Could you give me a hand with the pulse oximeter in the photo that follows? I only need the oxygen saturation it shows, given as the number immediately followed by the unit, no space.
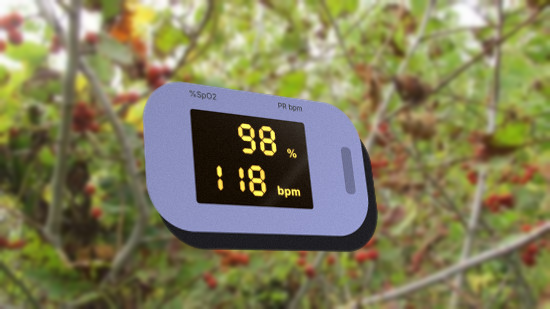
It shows 98%
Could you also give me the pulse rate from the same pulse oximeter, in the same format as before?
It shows 118bpm
